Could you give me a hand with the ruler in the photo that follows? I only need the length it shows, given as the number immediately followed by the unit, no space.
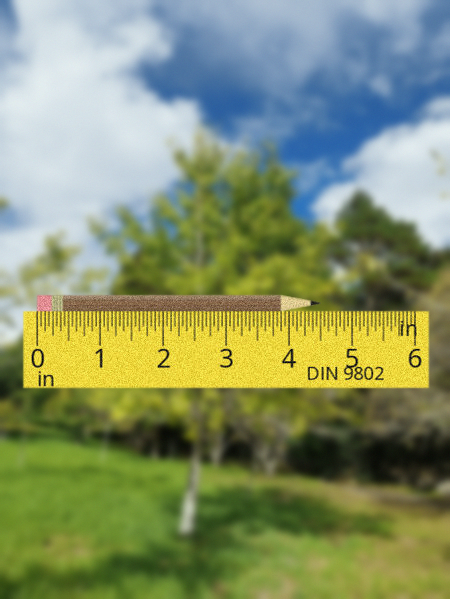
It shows 4.5in
